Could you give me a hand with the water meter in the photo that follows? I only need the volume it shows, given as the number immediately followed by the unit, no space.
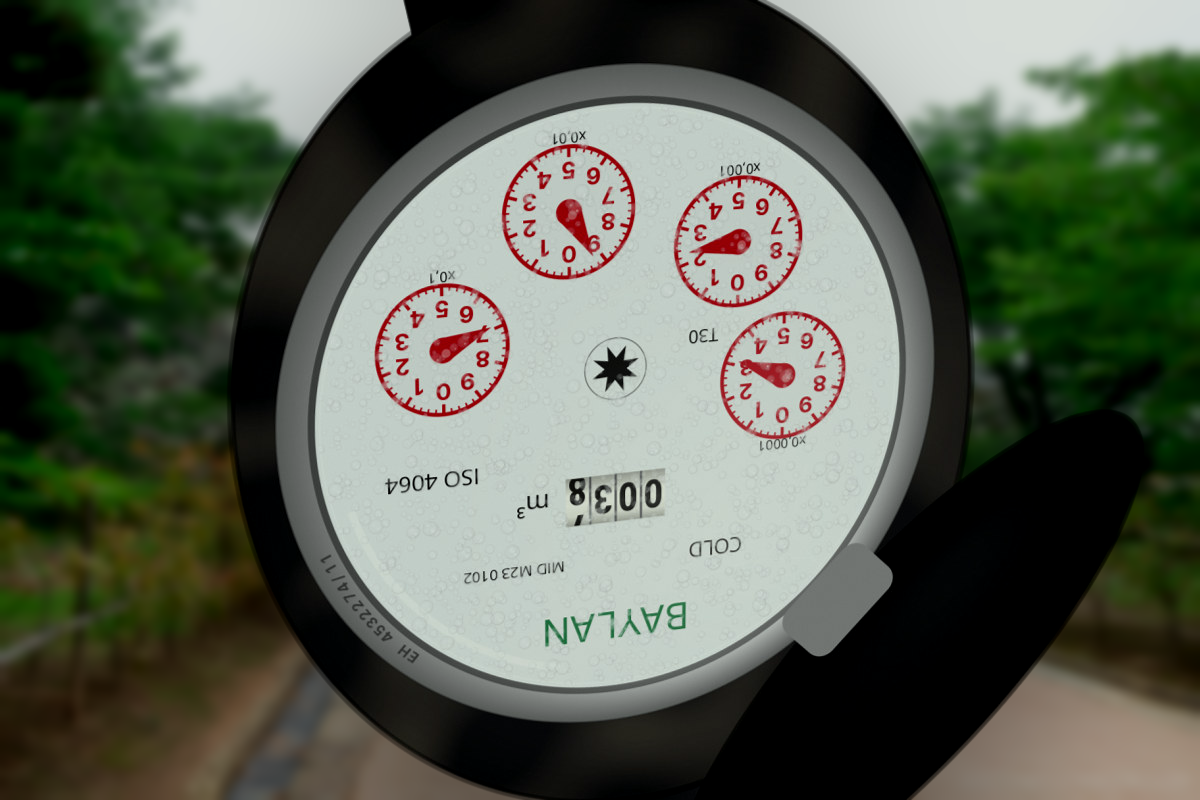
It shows 37.6923m³
